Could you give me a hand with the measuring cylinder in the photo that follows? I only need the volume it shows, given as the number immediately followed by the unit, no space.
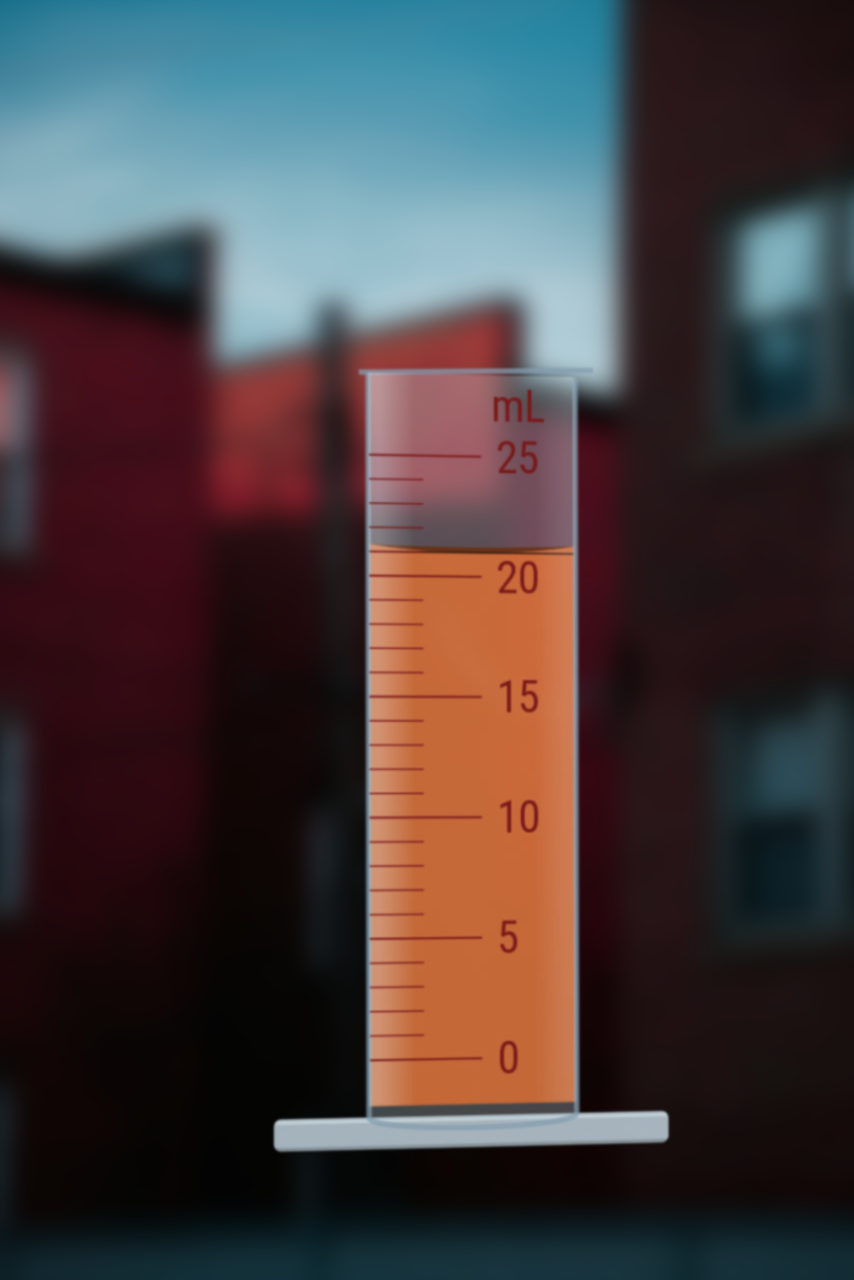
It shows 21mL
